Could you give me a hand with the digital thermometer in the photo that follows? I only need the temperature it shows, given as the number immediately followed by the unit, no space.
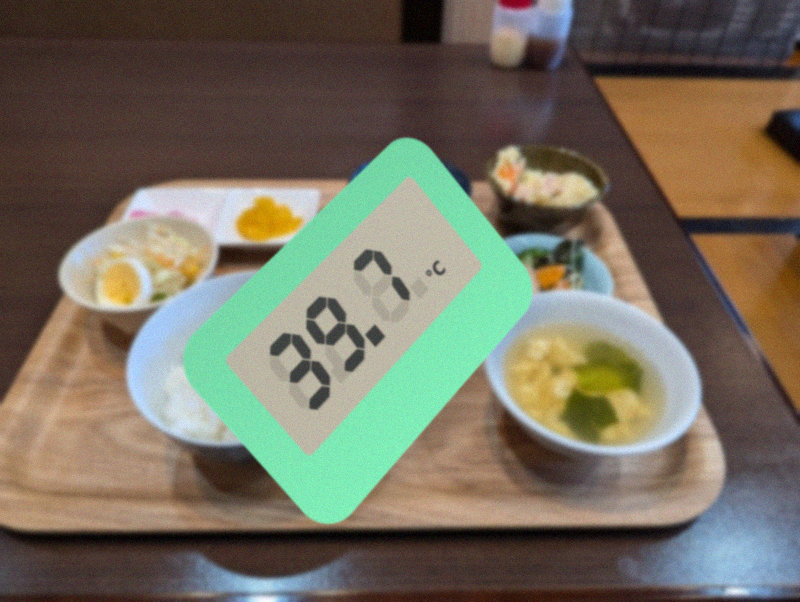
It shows 39.7°C
